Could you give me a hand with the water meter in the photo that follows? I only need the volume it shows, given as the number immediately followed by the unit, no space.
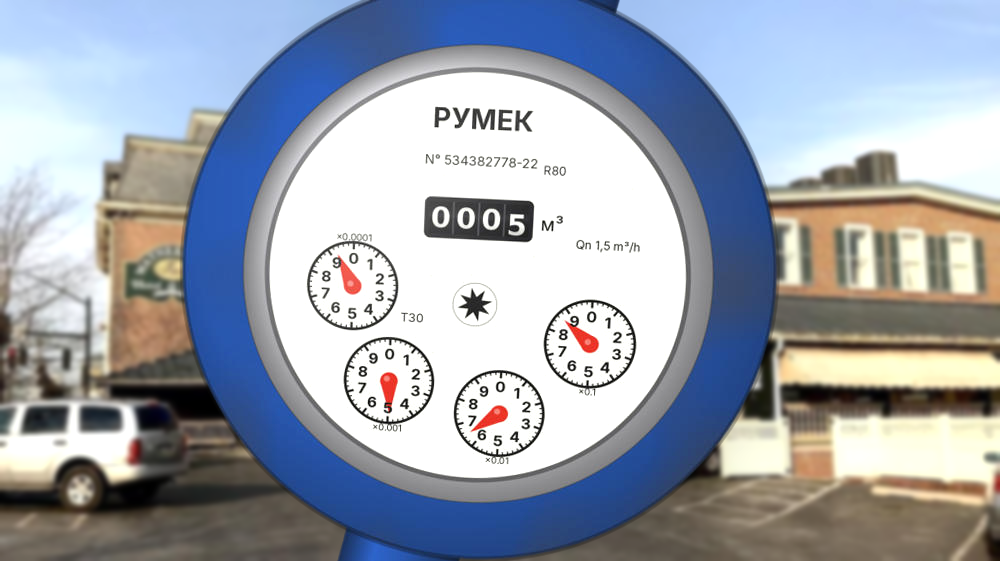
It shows 4.8649m³
